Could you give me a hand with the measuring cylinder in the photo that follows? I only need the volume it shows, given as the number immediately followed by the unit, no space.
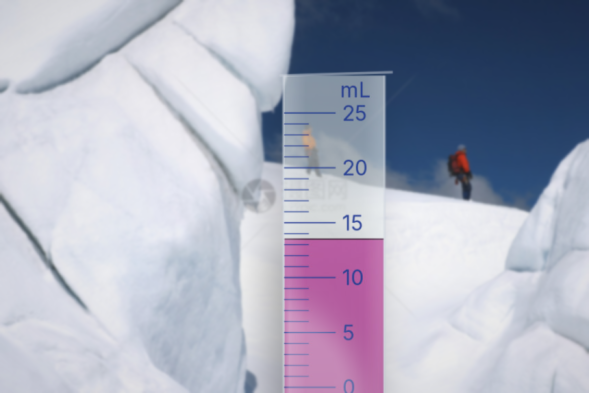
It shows 13.5mL
